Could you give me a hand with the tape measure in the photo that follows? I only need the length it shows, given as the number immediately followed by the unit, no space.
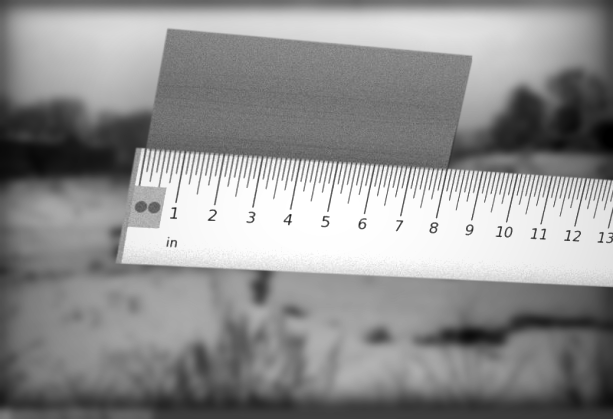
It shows 8in
